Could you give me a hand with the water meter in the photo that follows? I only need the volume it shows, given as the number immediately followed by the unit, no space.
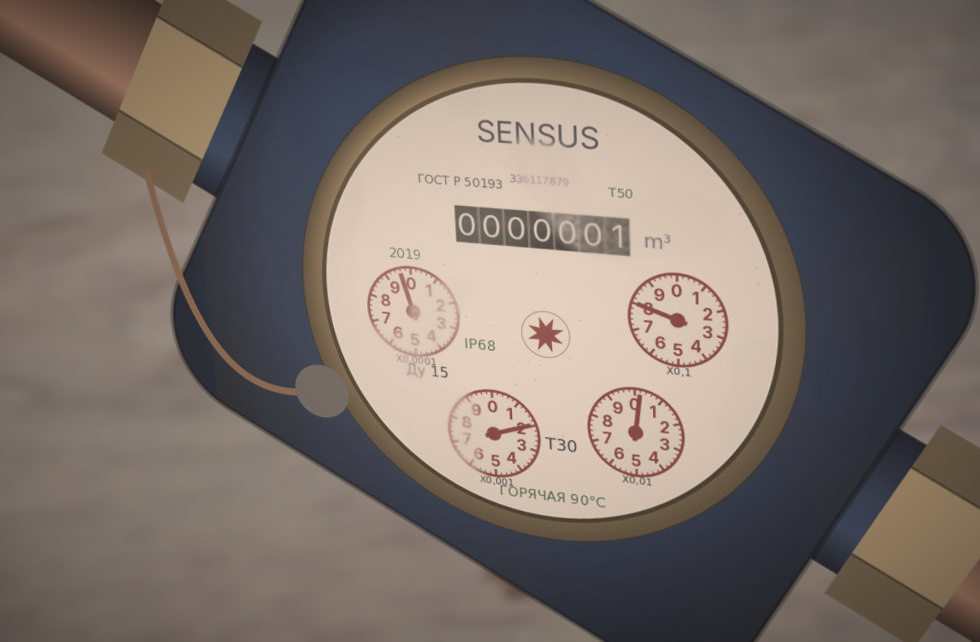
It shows 1.8019m³
